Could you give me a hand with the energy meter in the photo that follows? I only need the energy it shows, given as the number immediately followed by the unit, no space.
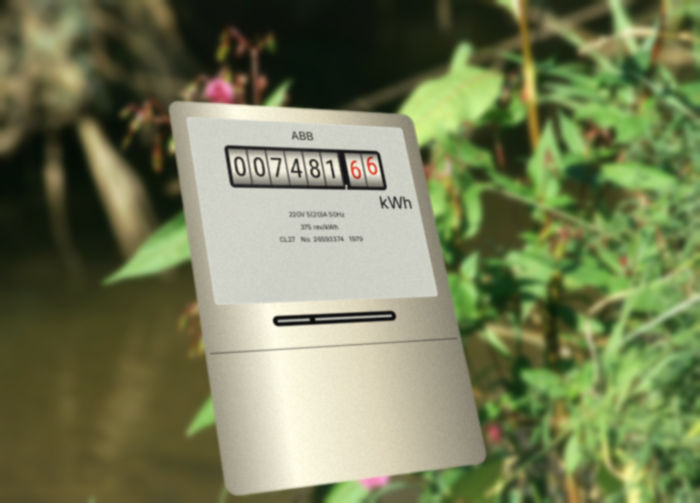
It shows 7481.66kWh
